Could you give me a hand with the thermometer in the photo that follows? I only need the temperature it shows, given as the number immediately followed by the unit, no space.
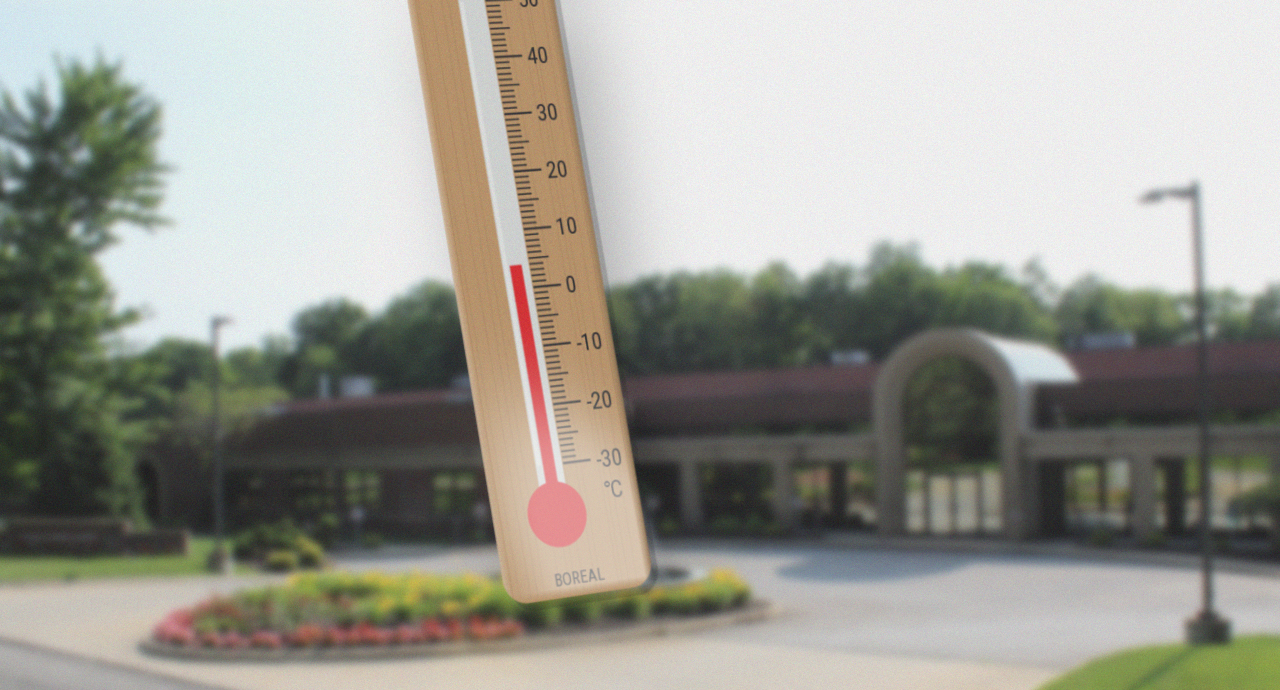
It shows 4°C
